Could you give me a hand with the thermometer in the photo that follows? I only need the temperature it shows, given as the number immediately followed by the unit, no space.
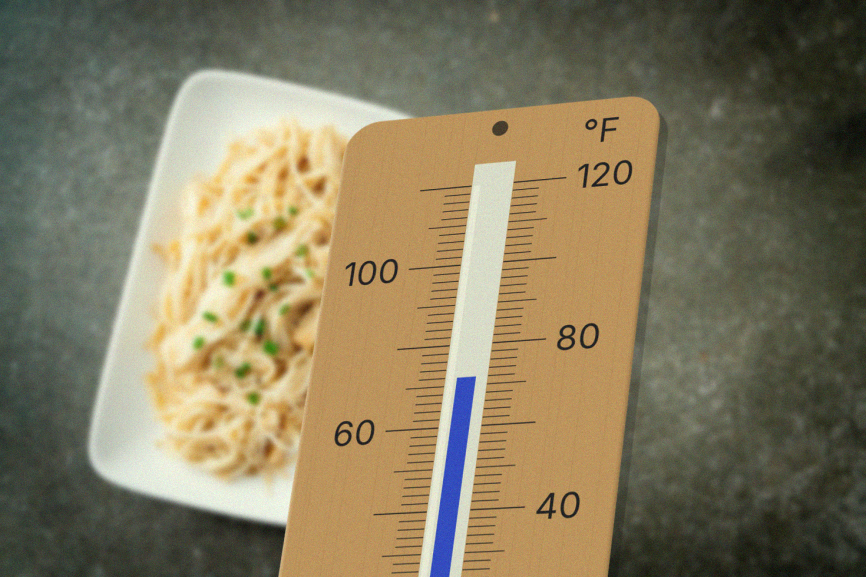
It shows 72°F
